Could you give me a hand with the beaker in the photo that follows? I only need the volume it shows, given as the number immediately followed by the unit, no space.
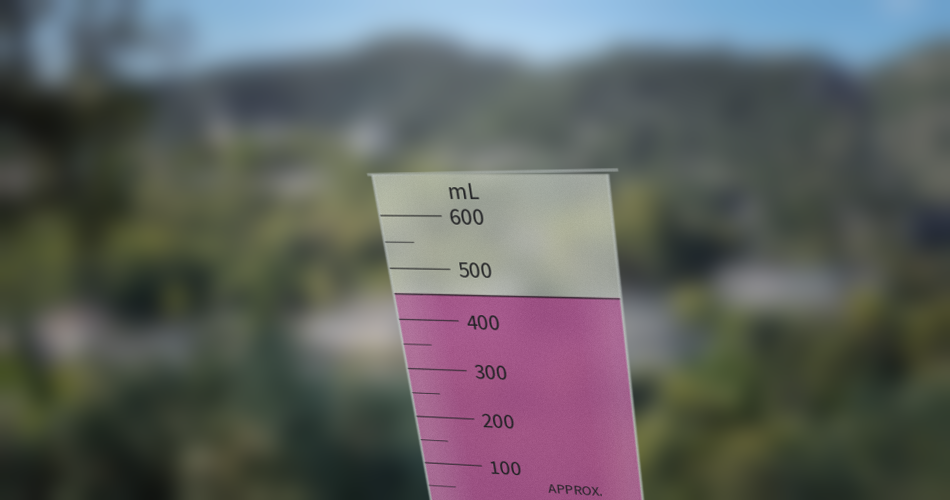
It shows 450mL
